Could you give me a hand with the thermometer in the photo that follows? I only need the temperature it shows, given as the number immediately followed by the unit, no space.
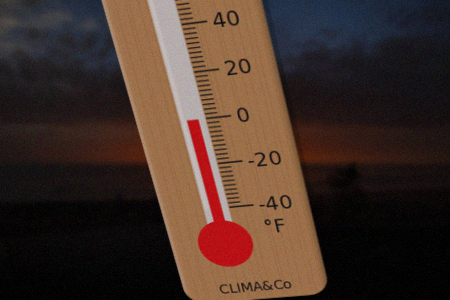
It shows 0°F
